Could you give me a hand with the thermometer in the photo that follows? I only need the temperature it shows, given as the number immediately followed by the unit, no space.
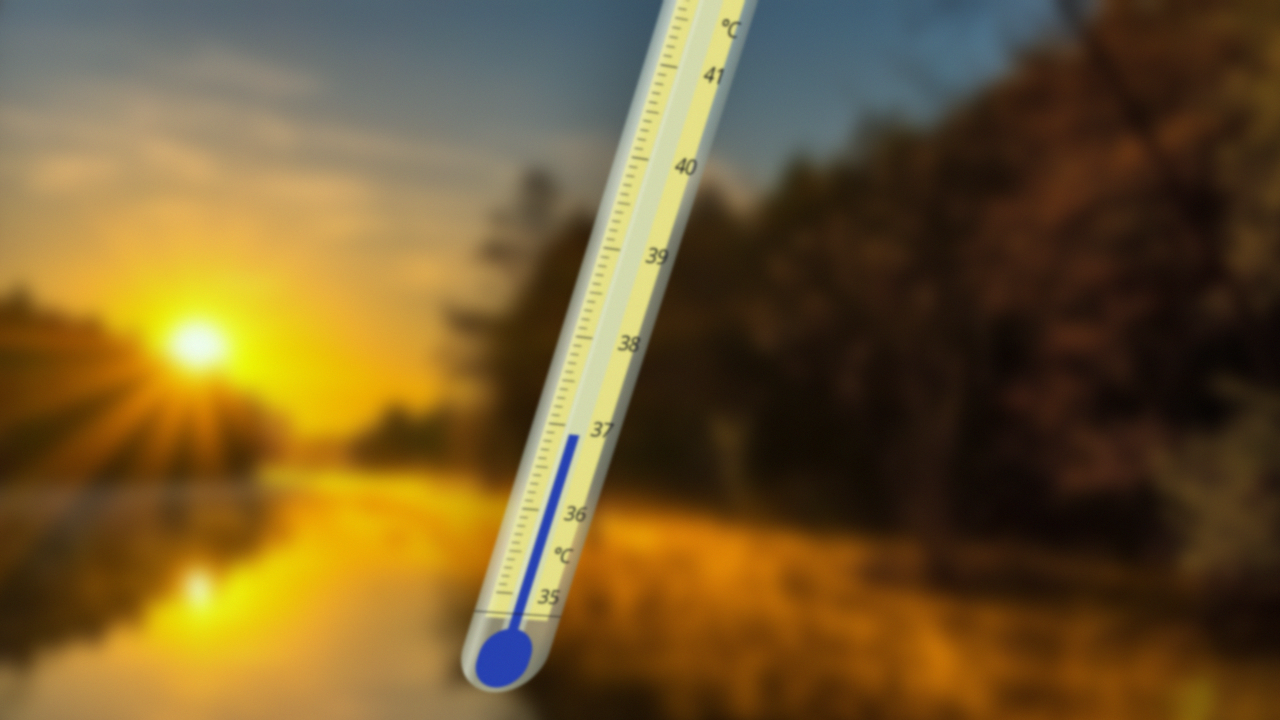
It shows 36.9°C
